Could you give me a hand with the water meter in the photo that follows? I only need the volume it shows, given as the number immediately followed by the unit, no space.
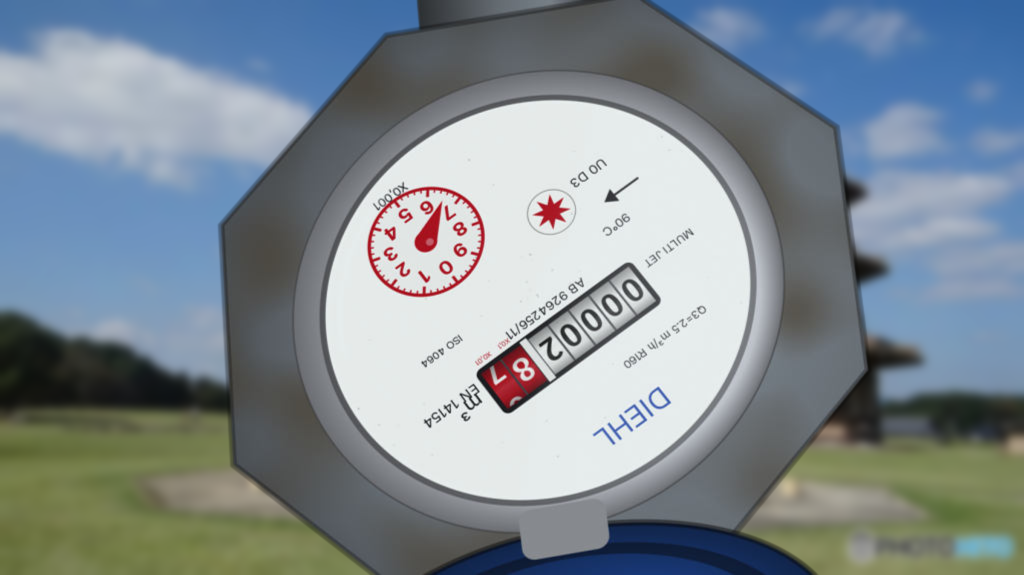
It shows 2.866m³
